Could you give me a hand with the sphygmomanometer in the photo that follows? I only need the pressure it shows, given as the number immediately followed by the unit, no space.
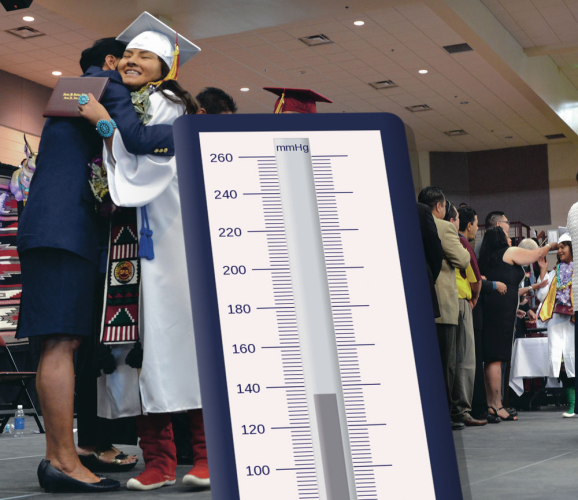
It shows 136mmHg
